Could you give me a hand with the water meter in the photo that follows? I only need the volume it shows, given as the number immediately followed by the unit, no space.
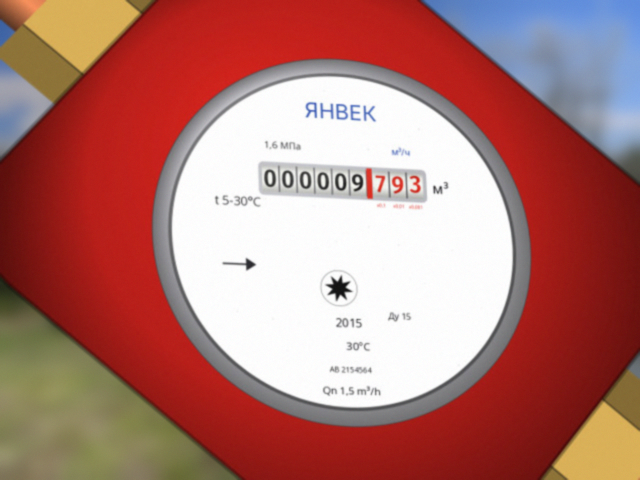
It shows 9.793m³
